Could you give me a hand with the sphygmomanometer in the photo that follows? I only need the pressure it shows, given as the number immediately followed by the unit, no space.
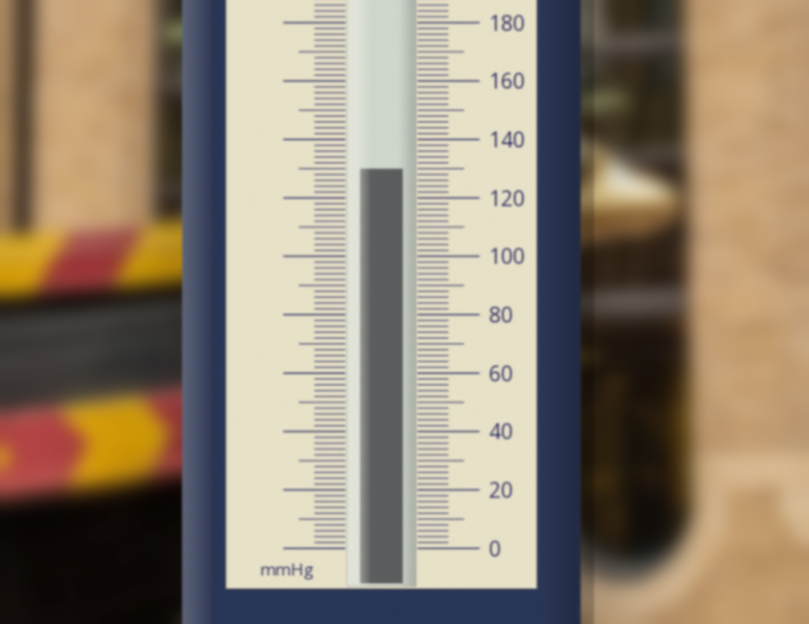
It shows 130mmHg
